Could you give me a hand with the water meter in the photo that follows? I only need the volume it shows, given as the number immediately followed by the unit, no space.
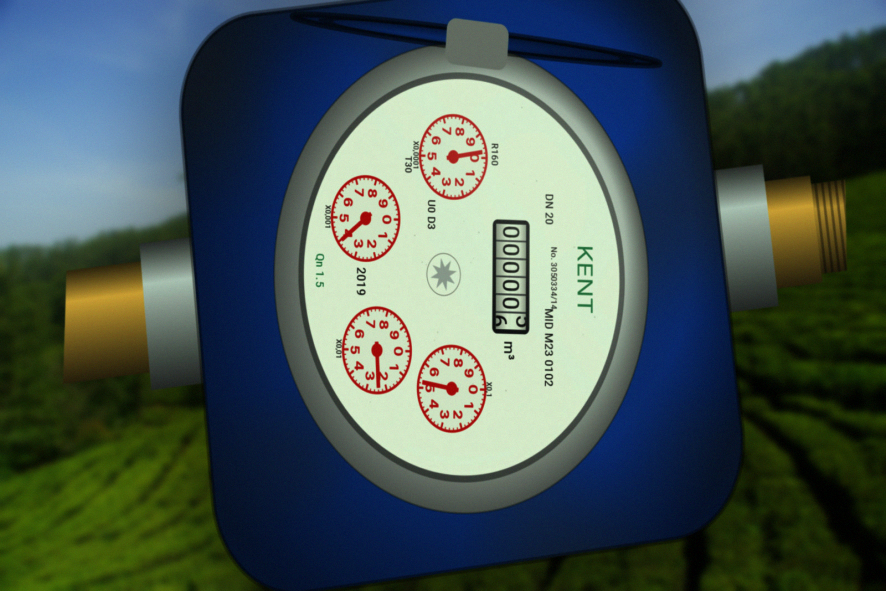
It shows 5.5239m³
